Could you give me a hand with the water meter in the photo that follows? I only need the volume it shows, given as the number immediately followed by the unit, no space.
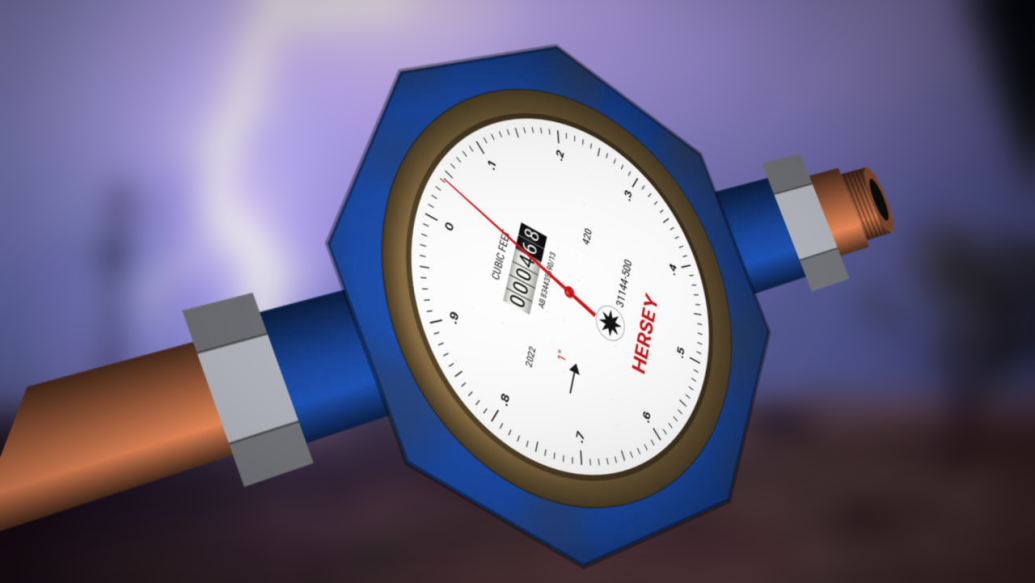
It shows 468.04ft³
